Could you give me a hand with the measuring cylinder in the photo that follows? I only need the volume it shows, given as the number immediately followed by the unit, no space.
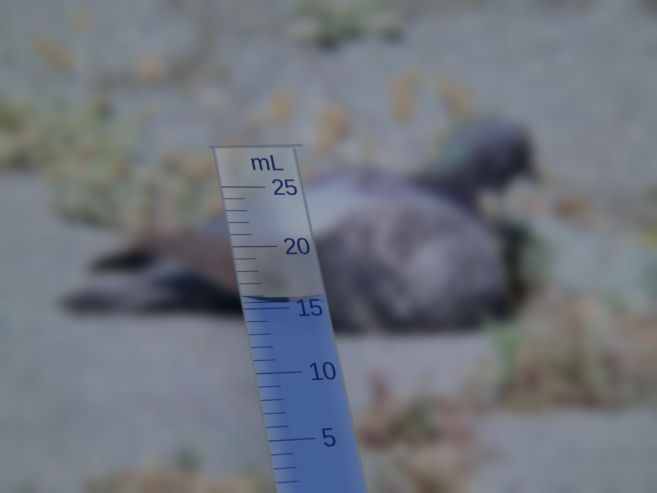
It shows 15.5mL
